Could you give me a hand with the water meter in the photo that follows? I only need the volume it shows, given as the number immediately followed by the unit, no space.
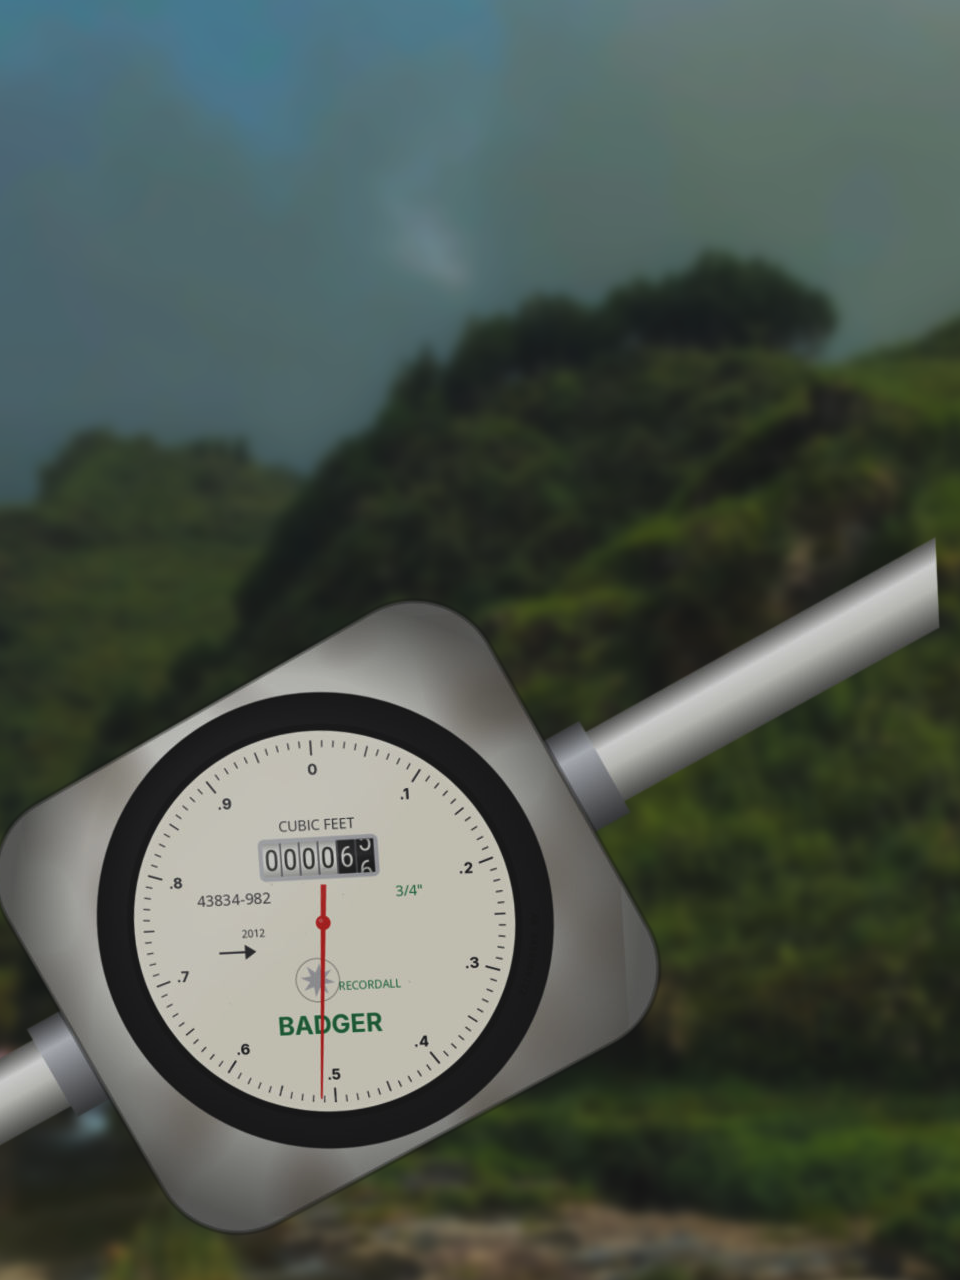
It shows 65.51ft³
